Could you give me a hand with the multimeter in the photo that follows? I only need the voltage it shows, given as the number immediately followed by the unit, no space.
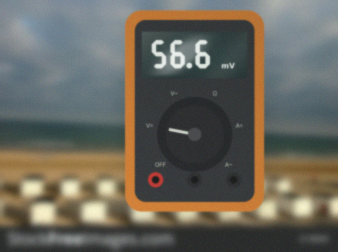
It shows 56.6mV
